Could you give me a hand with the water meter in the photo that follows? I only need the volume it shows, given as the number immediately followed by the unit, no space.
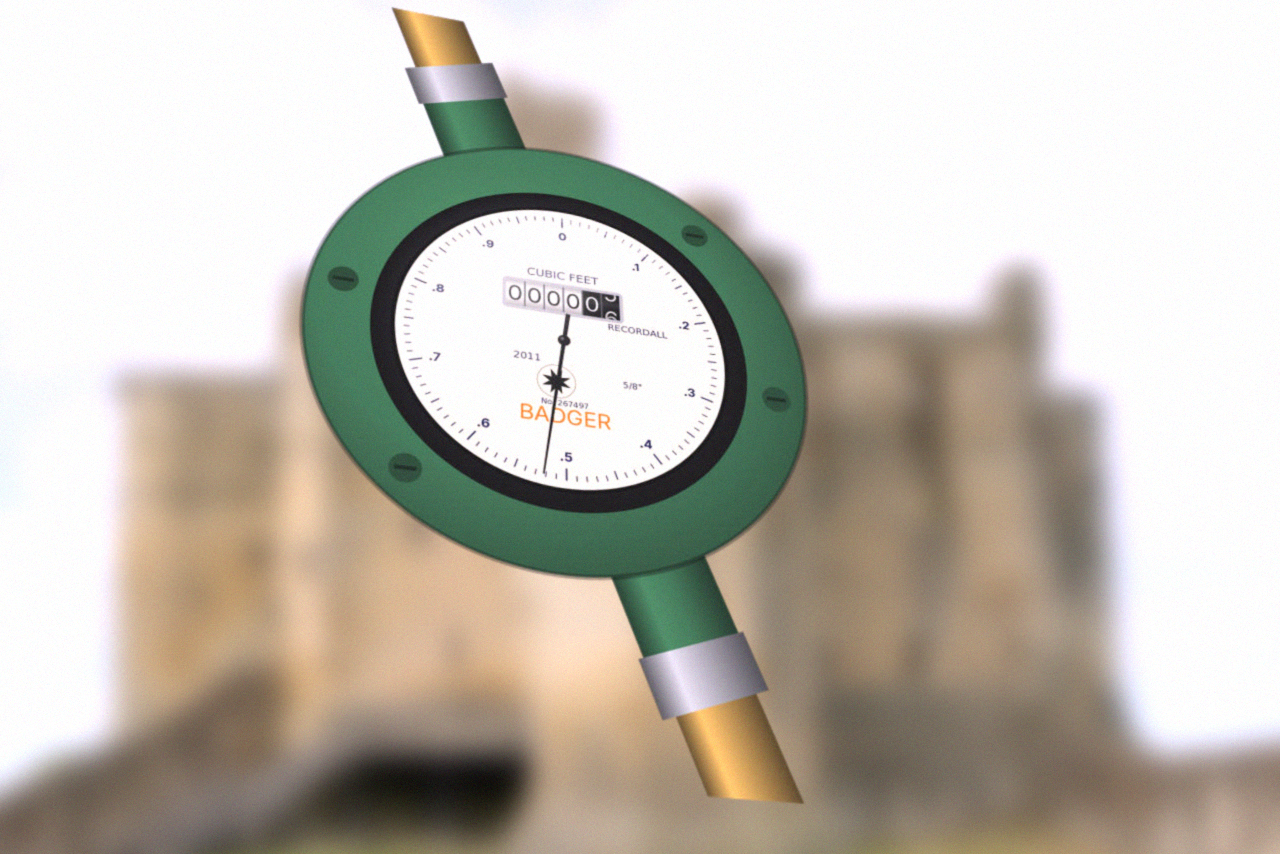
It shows 5.52ft³
